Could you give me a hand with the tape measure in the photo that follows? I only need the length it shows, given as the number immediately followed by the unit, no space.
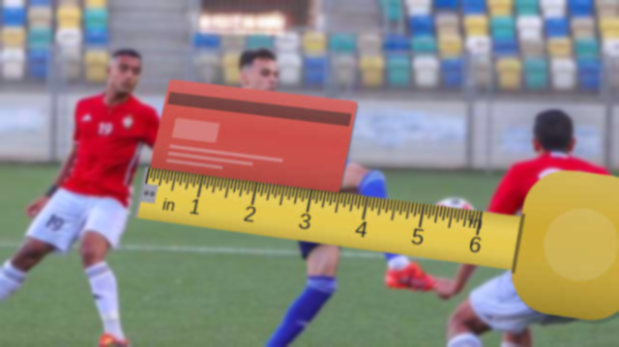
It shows 3.5in
